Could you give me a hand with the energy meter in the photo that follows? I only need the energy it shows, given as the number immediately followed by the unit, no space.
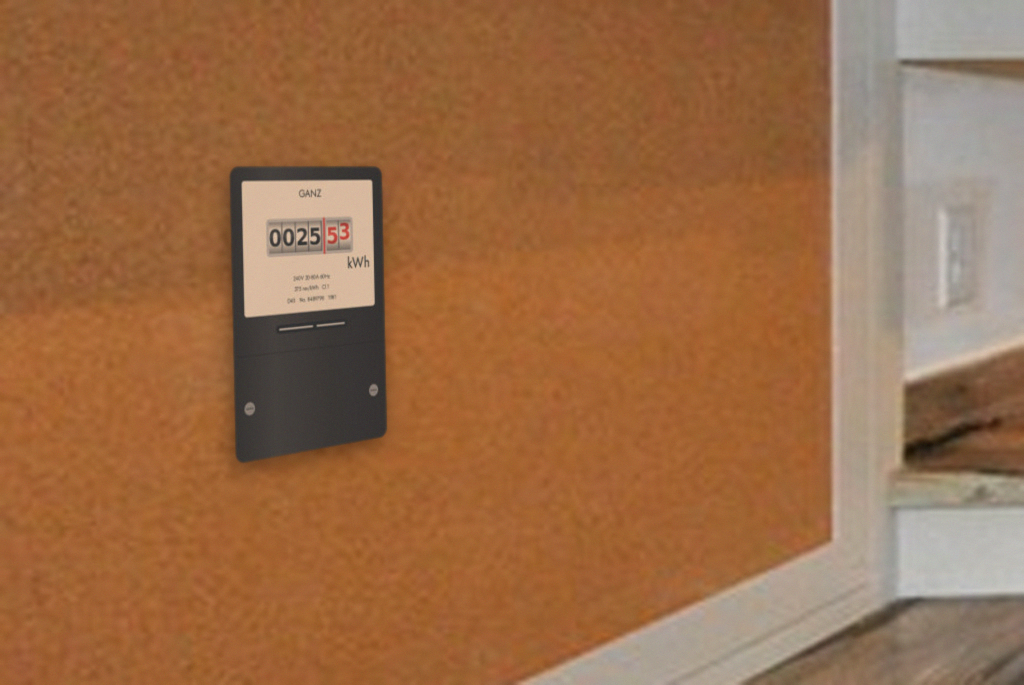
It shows 25.53kWh
